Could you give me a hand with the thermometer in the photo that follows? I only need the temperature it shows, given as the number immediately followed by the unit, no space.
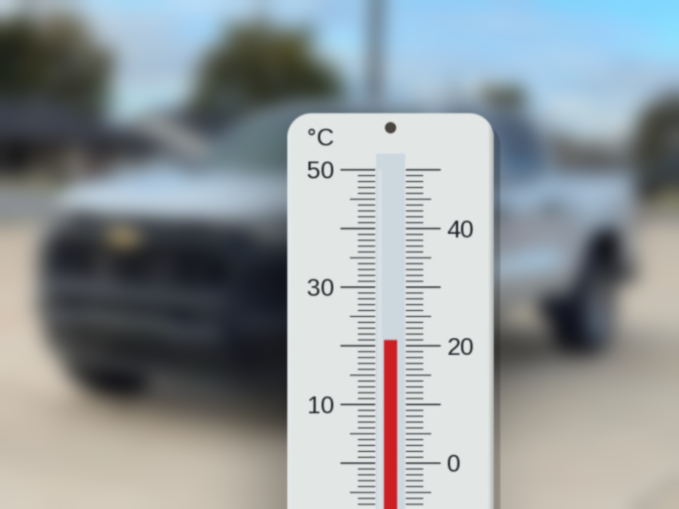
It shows 21°C
